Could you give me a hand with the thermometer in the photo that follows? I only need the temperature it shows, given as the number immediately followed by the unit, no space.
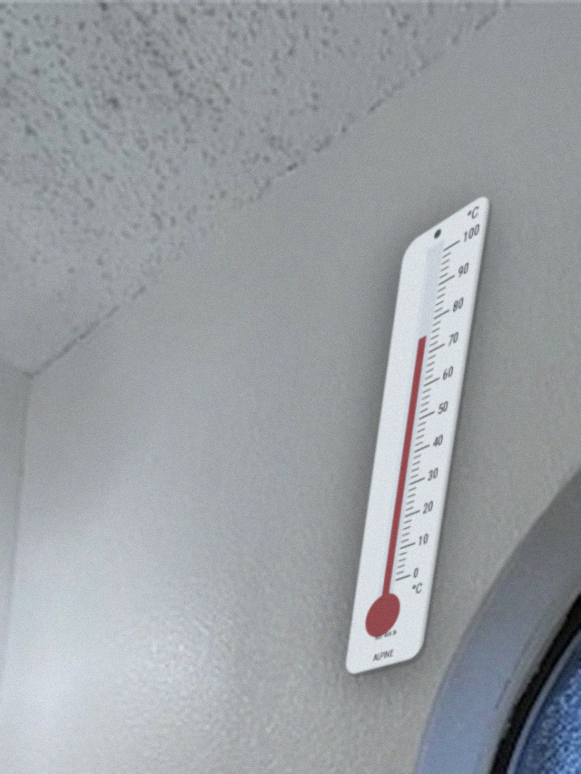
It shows 76°C
